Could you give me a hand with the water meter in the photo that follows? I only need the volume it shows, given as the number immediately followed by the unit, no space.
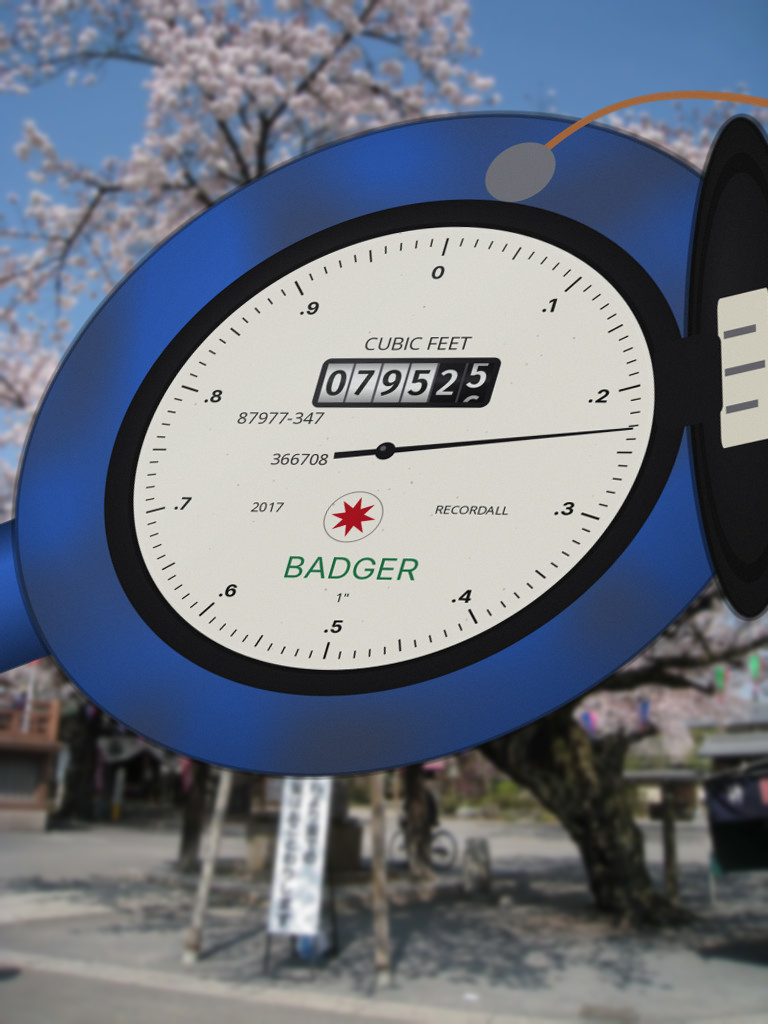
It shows 79525.23ft³
